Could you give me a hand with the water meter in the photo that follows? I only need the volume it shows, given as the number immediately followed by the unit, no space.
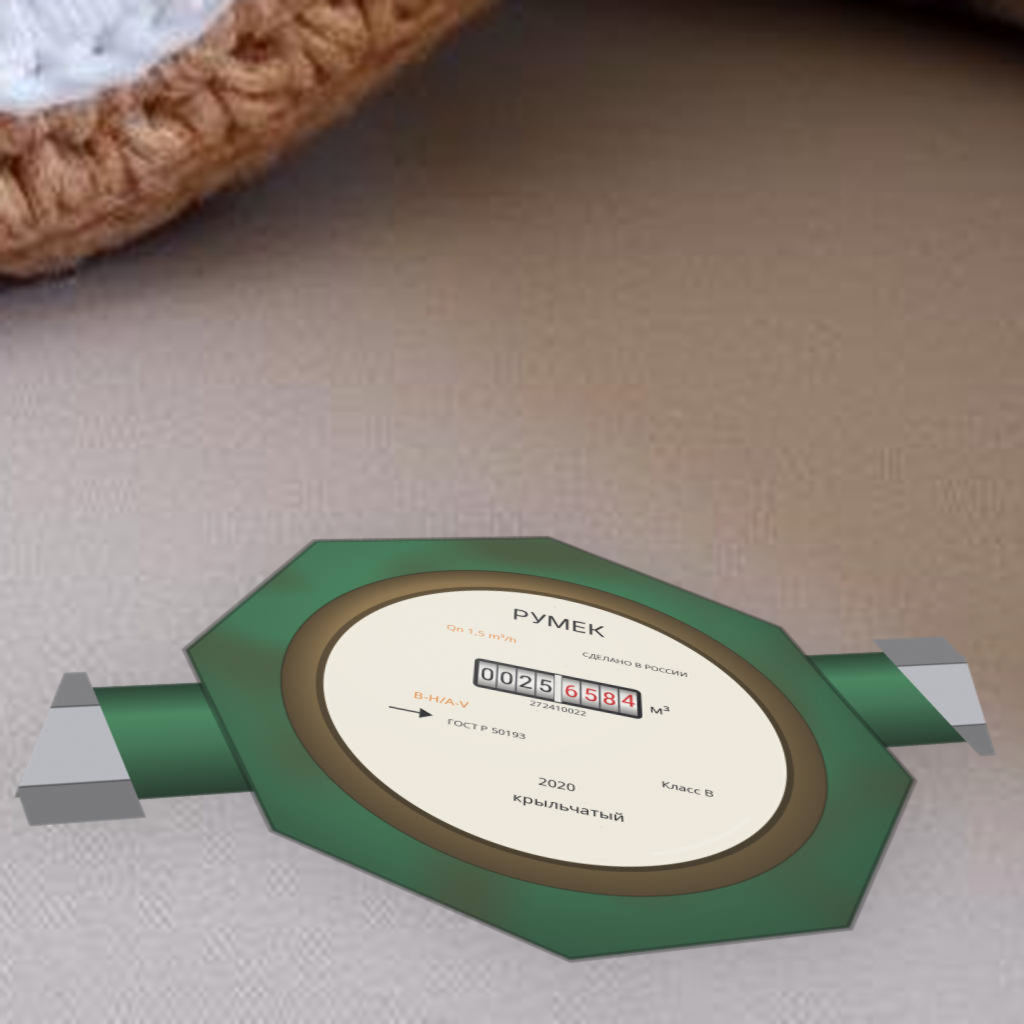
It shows 25.6584m³
